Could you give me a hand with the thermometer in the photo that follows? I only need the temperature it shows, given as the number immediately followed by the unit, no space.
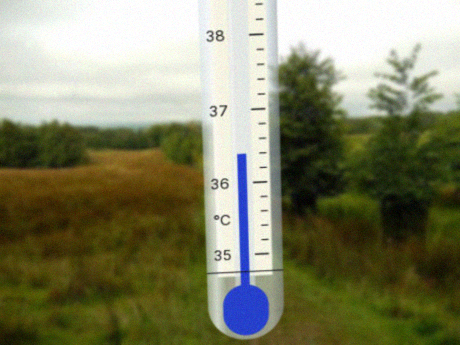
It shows 36.4°C
